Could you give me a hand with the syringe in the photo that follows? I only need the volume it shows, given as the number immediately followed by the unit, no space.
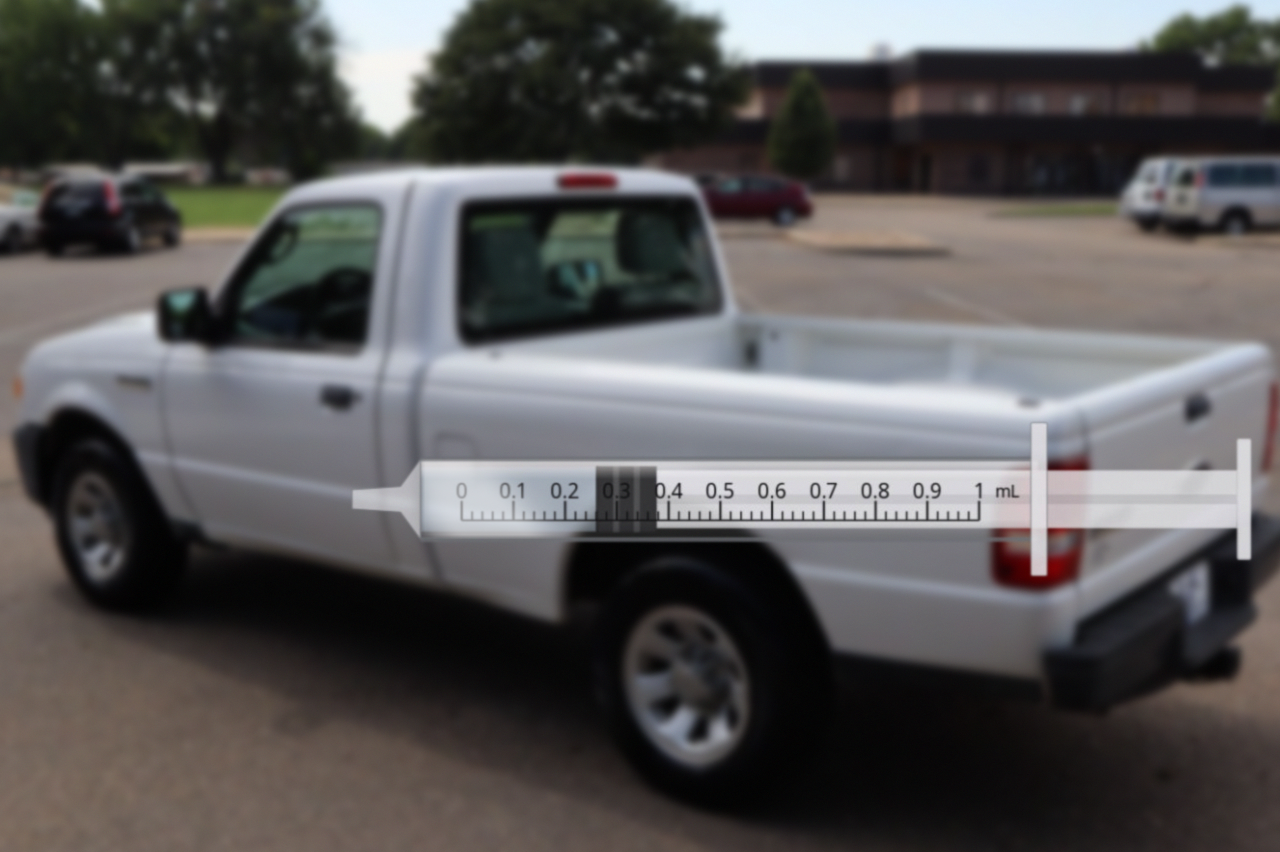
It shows 0.26mL
